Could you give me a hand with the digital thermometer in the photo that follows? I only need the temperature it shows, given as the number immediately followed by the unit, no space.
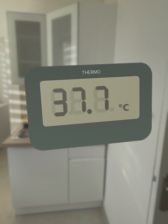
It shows 37.7°C
